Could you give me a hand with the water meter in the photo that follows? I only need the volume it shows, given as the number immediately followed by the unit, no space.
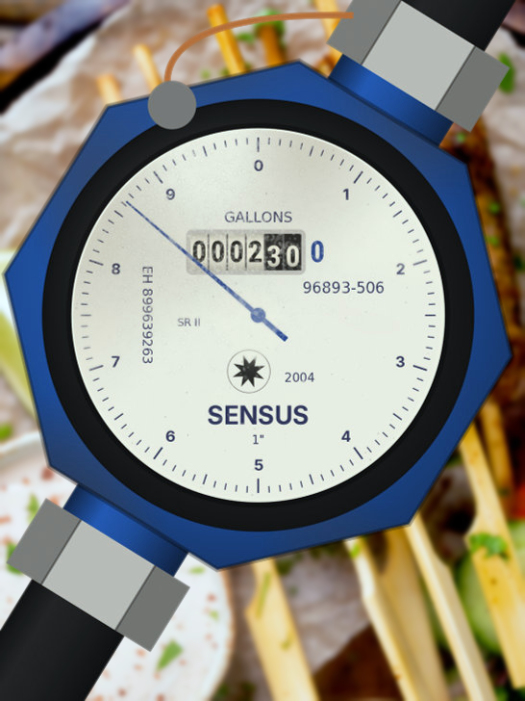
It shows 2298.6gal
